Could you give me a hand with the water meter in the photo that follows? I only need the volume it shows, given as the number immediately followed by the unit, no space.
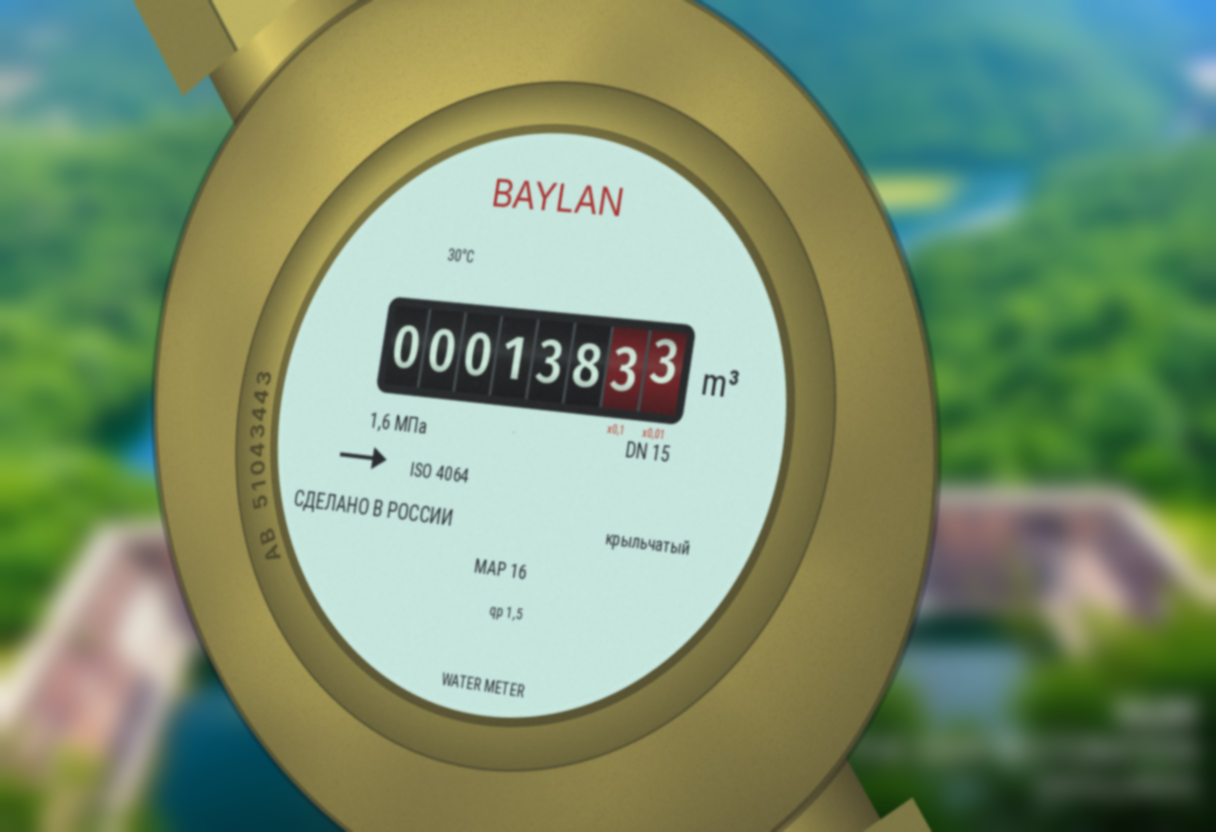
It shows 138.33m³
